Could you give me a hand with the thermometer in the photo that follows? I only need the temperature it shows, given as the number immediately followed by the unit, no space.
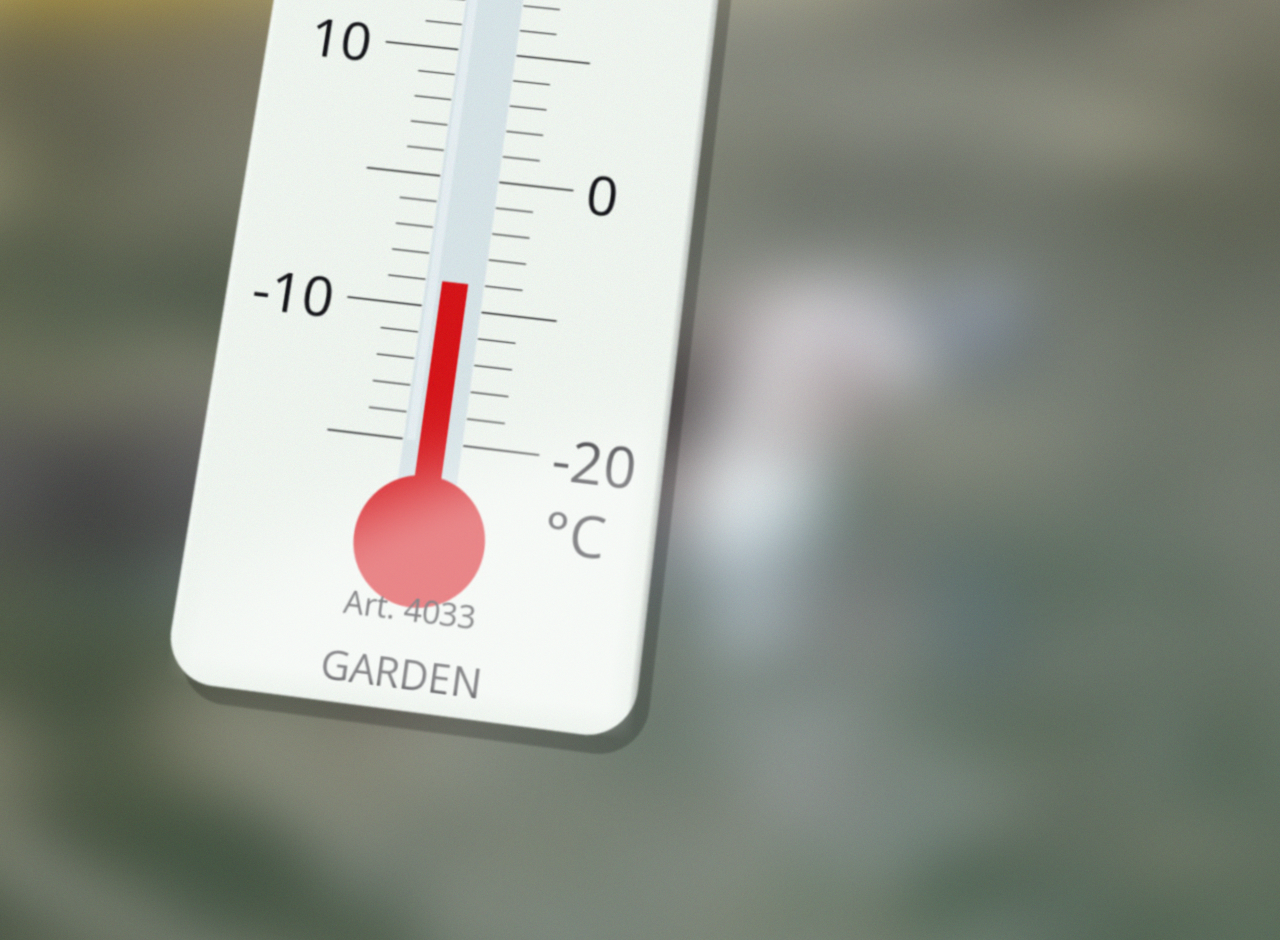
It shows -8°C
